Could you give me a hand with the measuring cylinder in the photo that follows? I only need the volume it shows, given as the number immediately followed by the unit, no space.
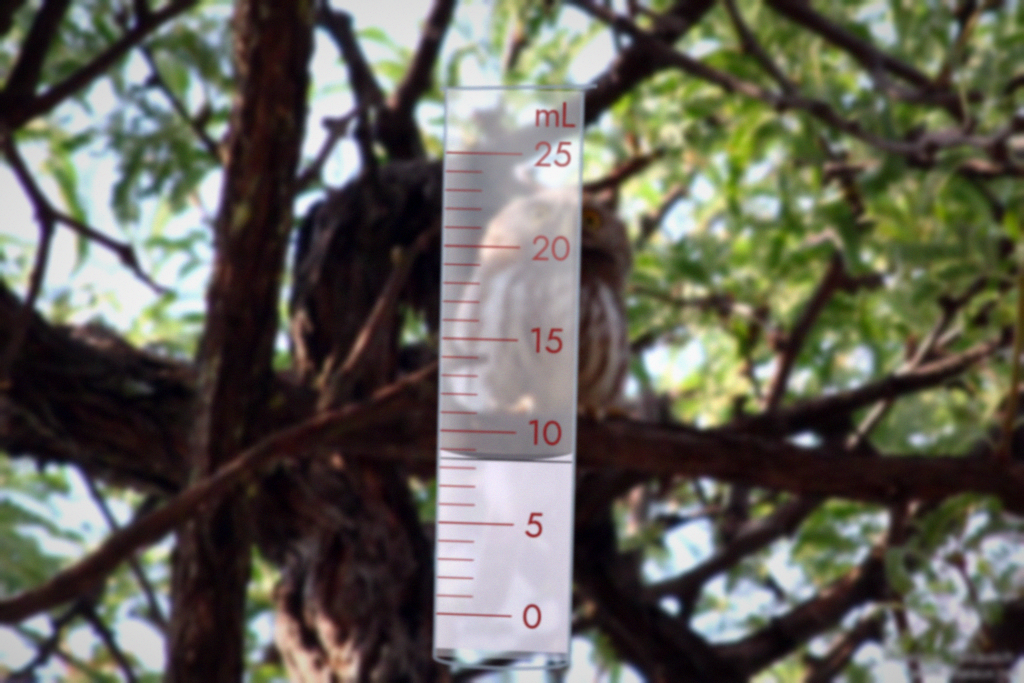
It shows 8.5mL
